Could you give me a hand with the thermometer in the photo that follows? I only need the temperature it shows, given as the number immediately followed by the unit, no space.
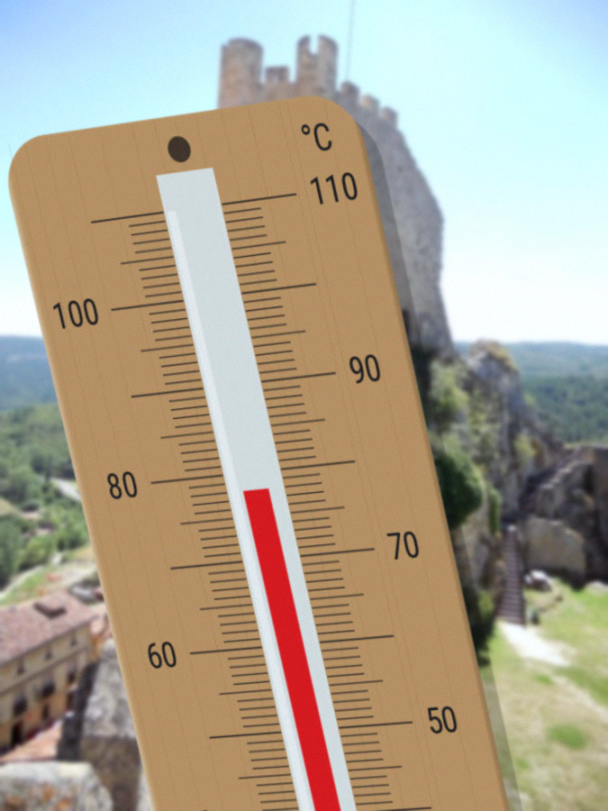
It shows 78°C
